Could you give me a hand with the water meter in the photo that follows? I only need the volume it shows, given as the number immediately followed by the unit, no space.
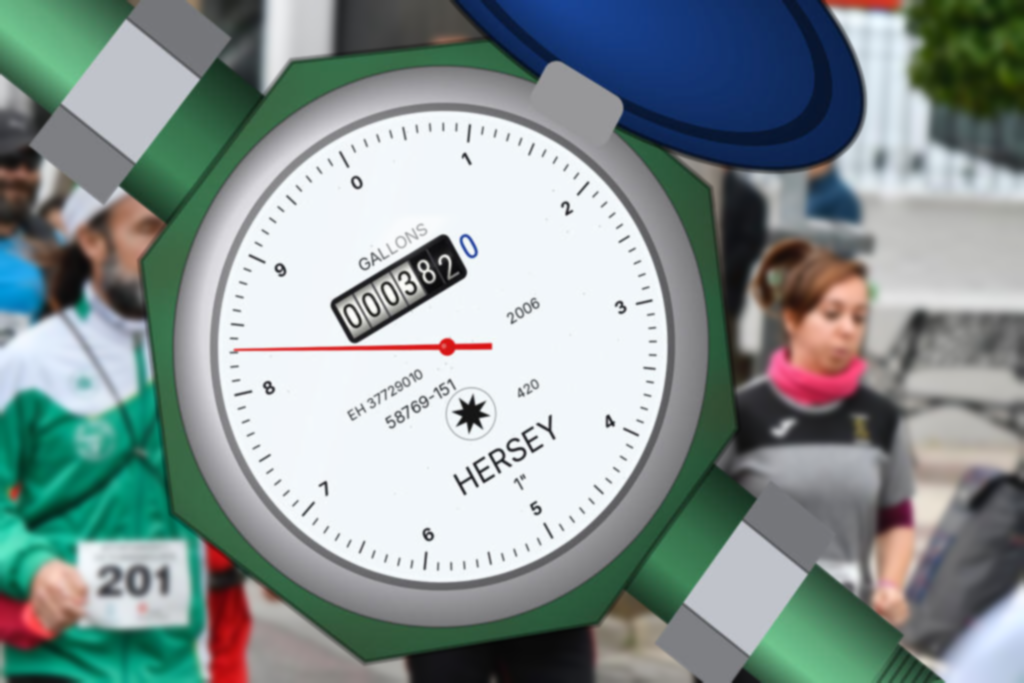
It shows 3818.3gal
